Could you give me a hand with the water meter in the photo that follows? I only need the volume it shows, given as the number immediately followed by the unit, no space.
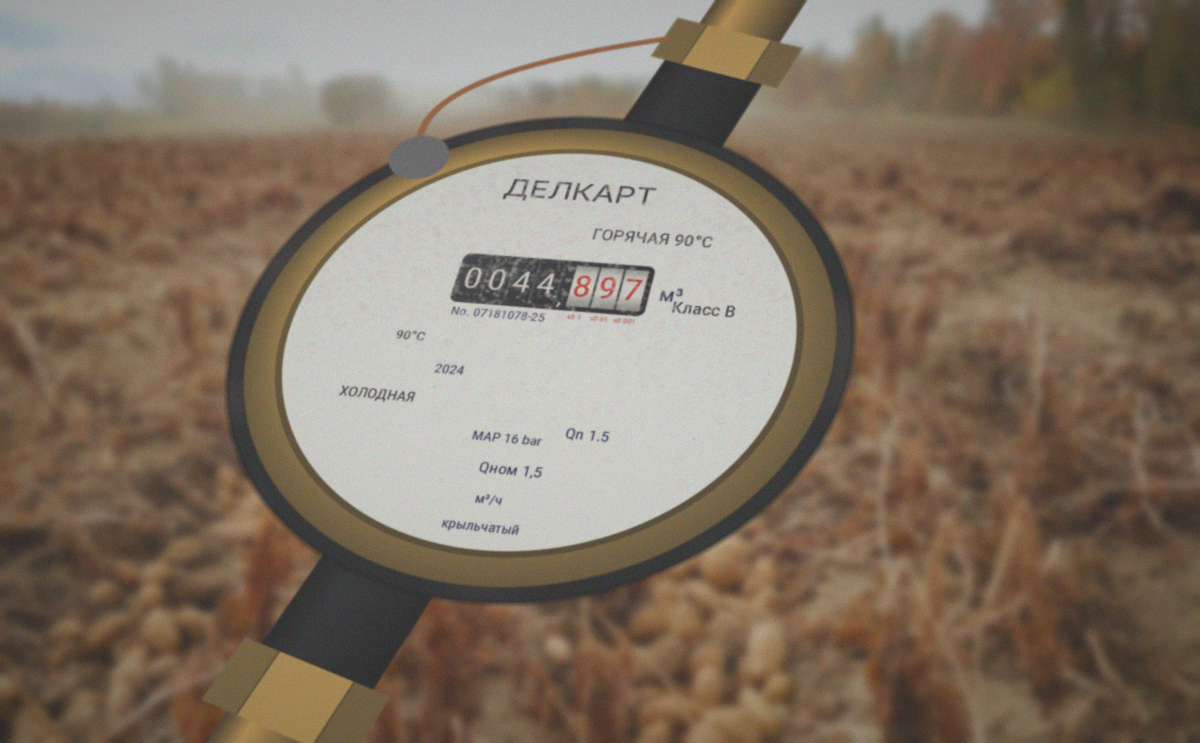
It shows 44.897m³
